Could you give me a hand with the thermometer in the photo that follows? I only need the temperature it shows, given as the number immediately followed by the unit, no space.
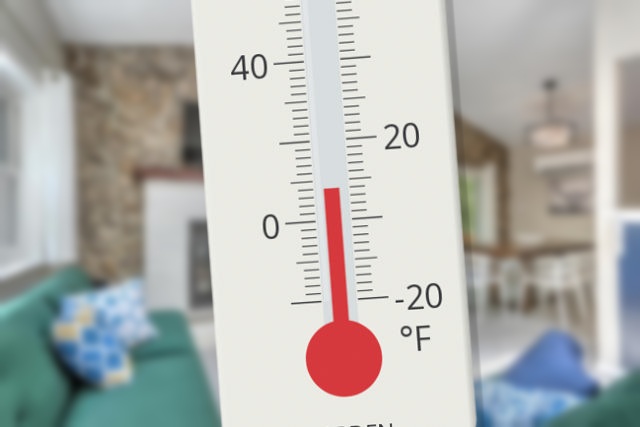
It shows 8°F
